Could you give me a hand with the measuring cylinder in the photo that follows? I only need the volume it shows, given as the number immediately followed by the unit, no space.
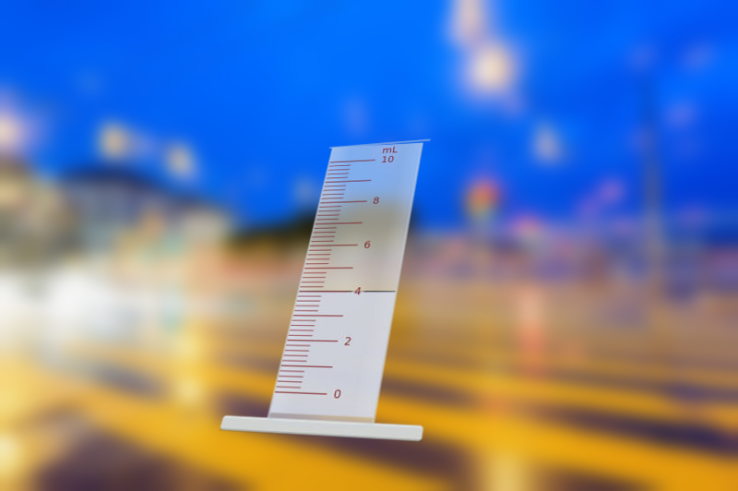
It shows 4mL
